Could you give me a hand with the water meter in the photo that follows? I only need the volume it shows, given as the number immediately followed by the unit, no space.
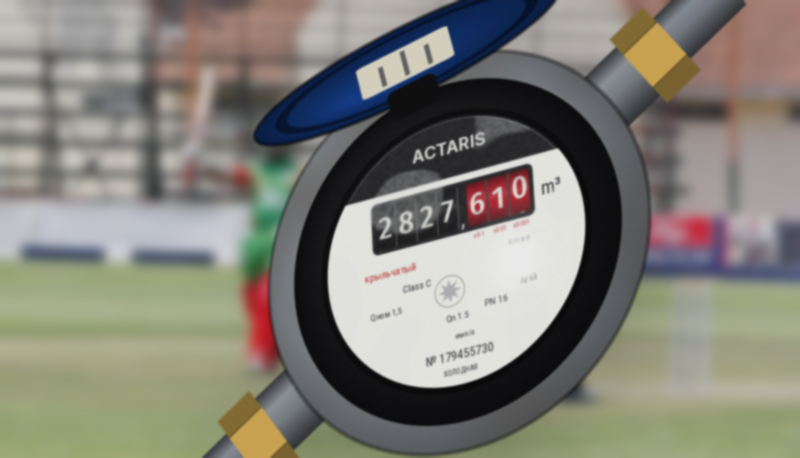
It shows 2827.610m³
